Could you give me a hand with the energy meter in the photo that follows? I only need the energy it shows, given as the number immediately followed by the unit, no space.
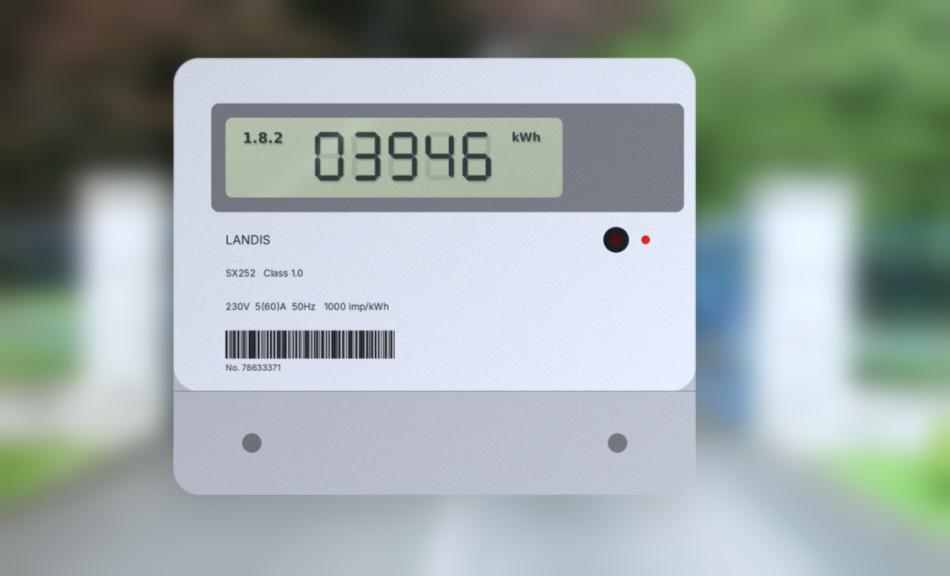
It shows 3946kWh
